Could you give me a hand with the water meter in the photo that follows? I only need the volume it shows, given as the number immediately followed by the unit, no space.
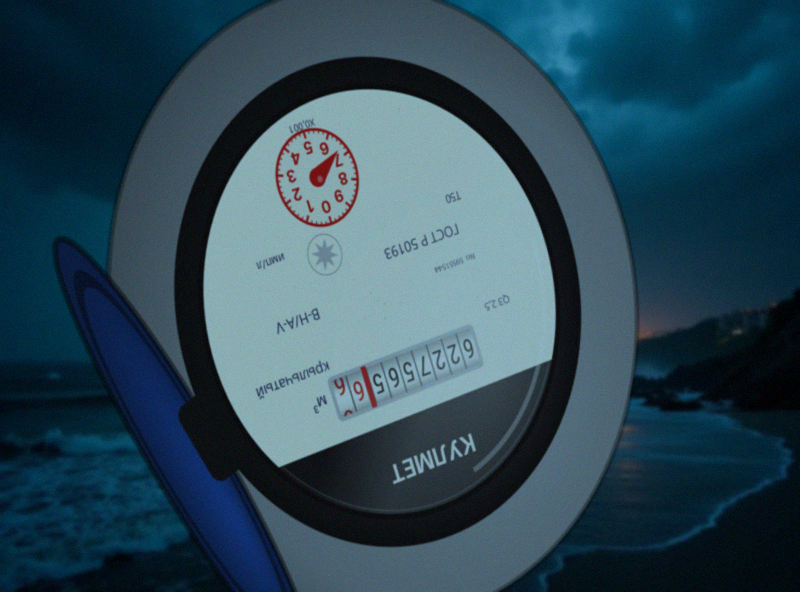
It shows 6227565.656m³
